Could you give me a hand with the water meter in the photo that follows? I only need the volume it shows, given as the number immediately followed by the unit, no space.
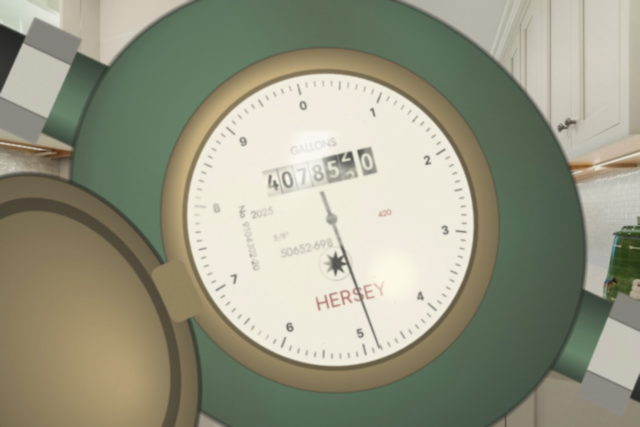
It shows 4078524.8gal
